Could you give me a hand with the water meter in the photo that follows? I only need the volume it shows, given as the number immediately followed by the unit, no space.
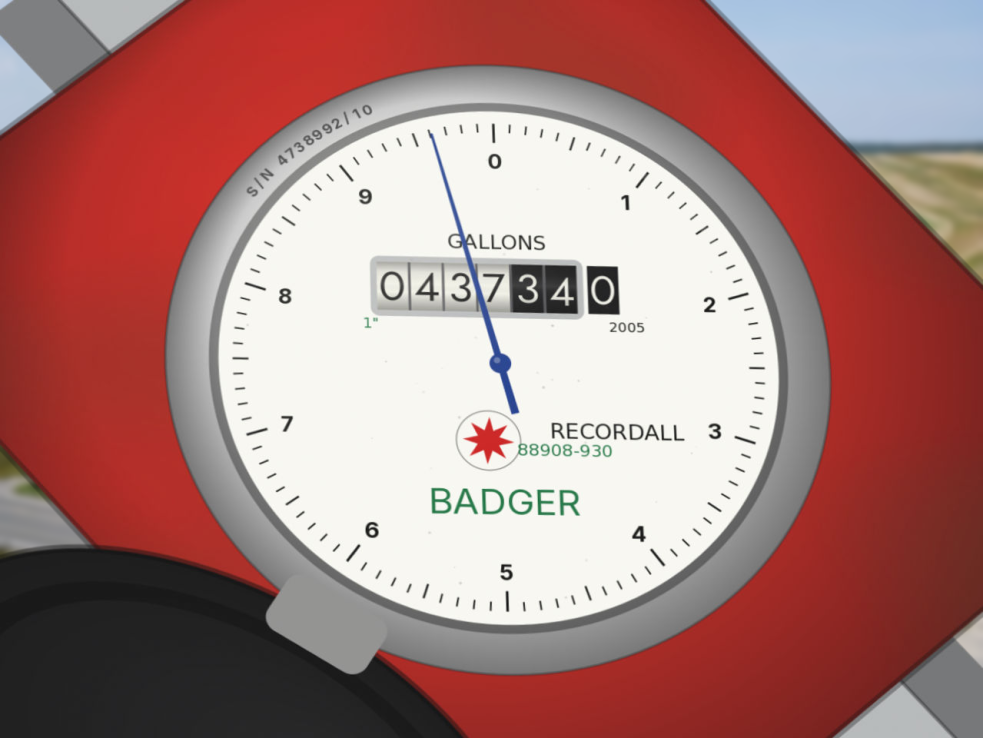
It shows 437339.6gal
